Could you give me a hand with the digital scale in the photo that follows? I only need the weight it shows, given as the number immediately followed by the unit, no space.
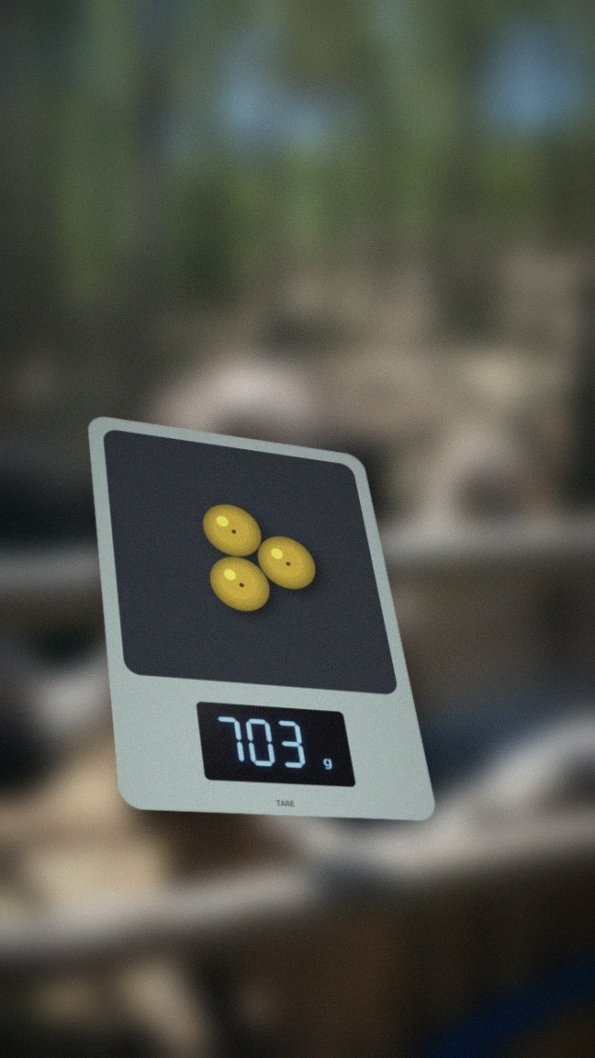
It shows 703g
